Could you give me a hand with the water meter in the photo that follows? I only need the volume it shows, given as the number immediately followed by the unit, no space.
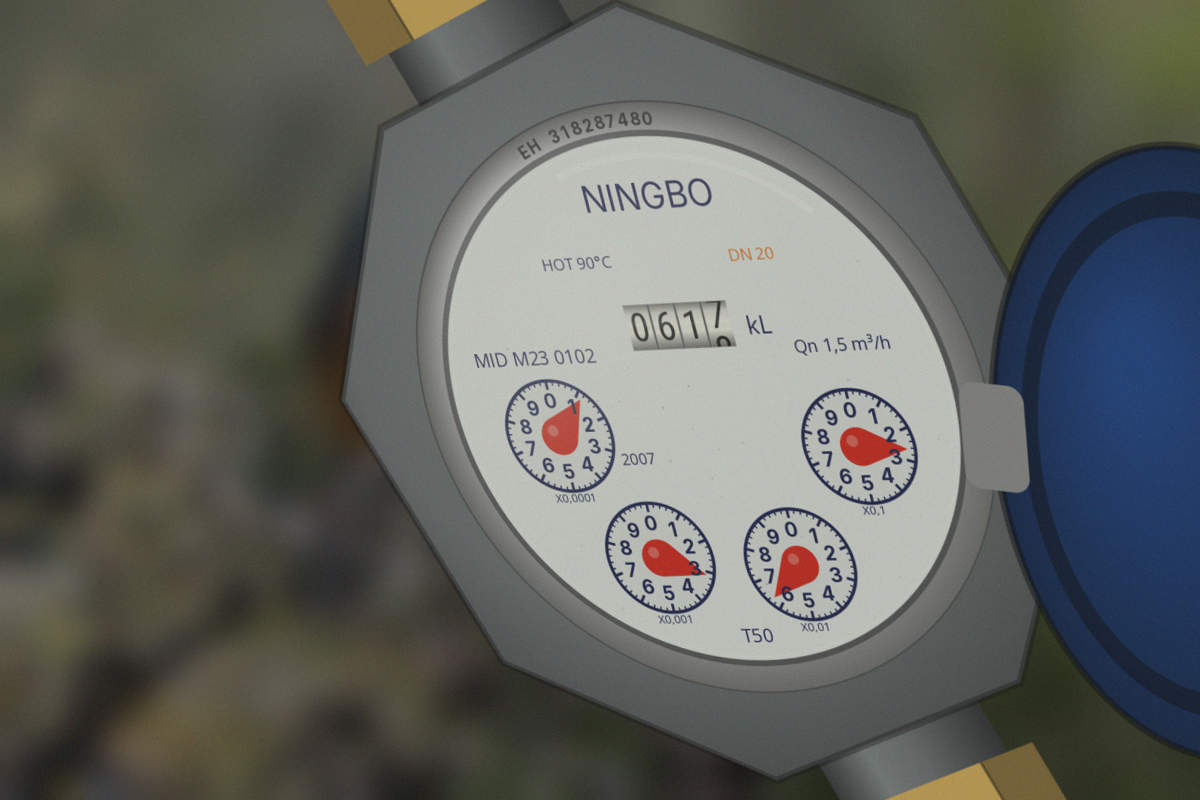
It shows 617.2631kL
